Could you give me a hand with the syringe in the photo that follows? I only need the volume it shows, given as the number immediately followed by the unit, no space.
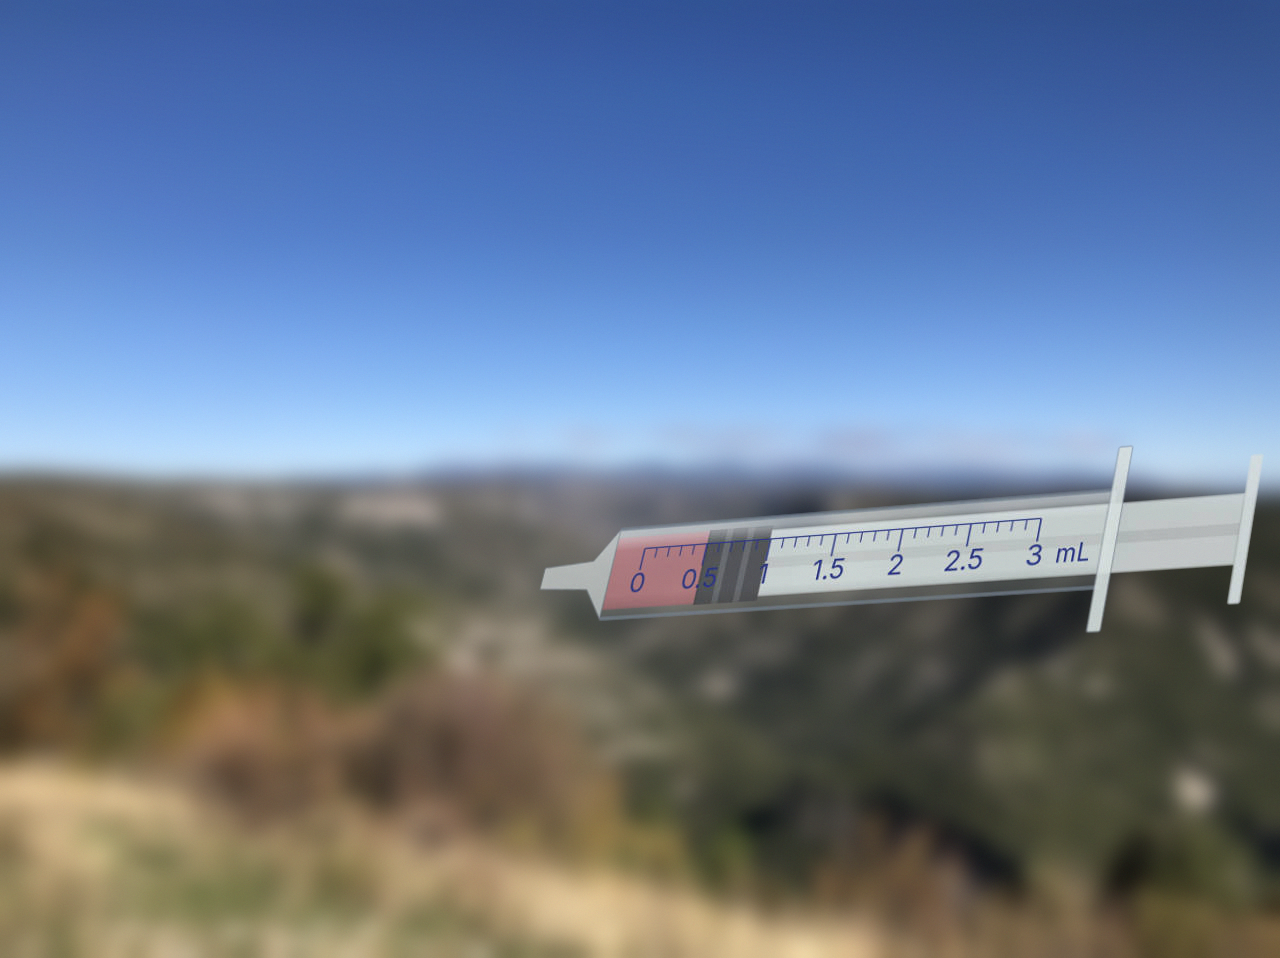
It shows 0.5mL
